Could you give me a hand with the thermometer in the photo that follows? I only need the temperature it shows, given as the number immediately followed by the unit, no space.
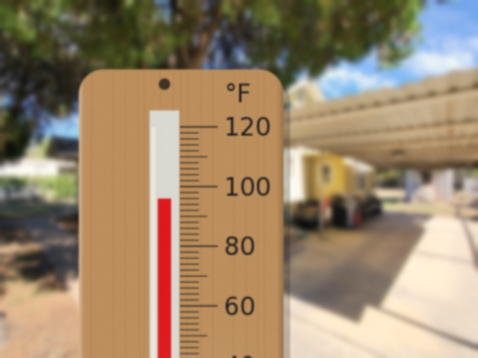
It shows 96°F
